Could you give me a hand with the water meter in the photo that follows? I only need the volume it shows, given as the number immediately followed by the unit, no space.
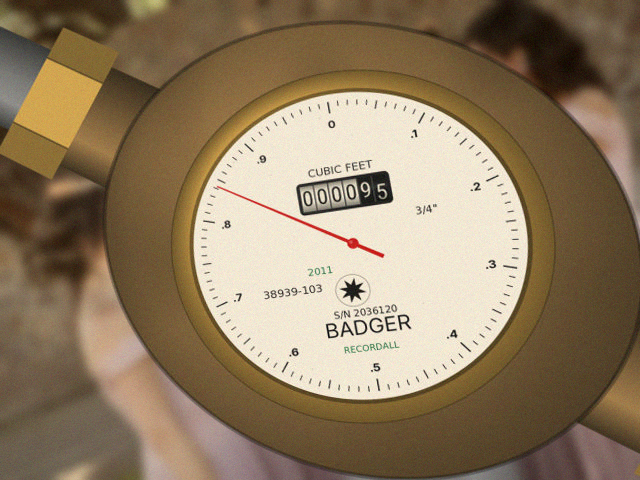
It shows 94.84ft³
